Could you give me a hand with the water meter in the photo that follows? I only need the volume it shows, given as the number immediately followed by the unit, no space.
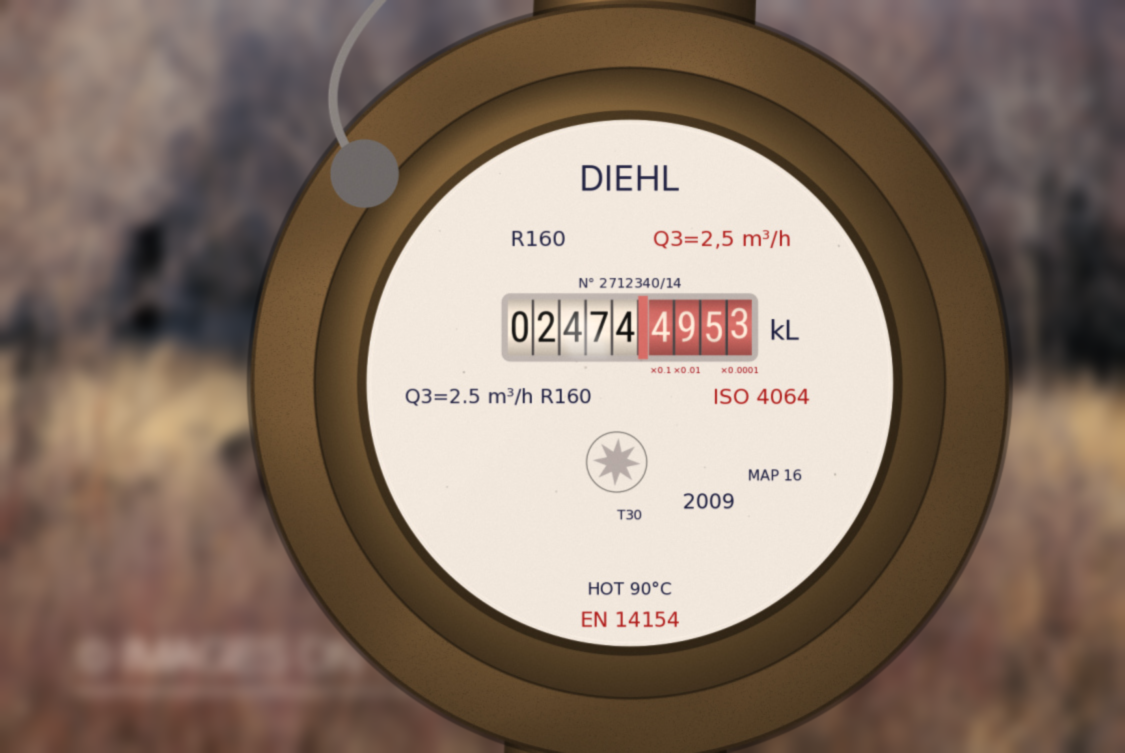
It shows 2474.4953kL
